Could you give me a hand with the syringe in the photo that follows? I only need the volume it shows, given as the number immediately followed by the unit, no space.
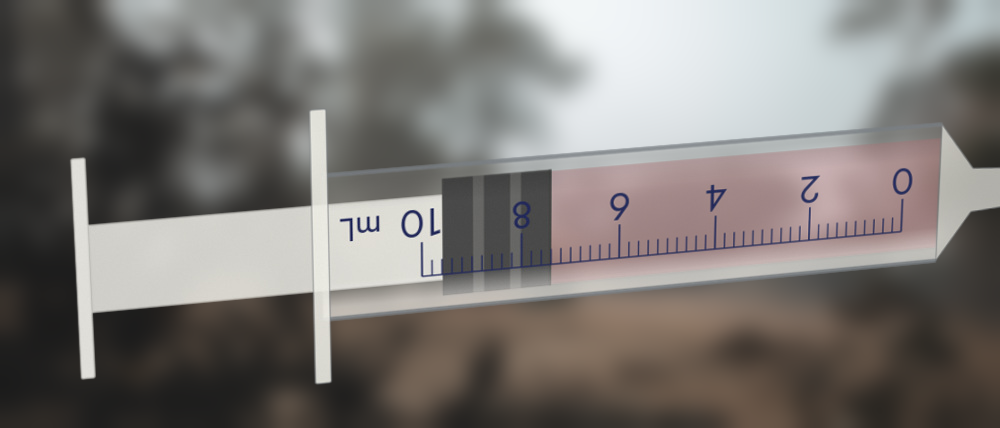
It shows 7.4mL
